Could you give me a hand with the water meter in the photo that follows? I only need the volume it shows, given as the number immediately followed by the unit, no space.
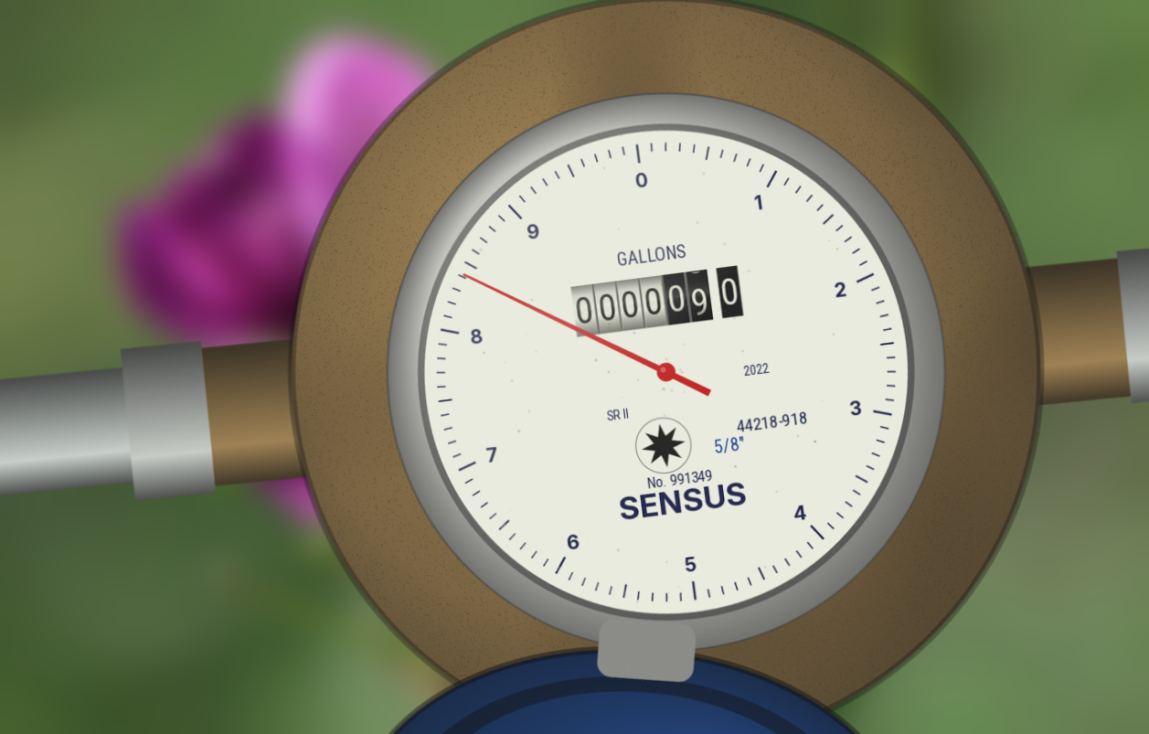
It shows 88.4gal
